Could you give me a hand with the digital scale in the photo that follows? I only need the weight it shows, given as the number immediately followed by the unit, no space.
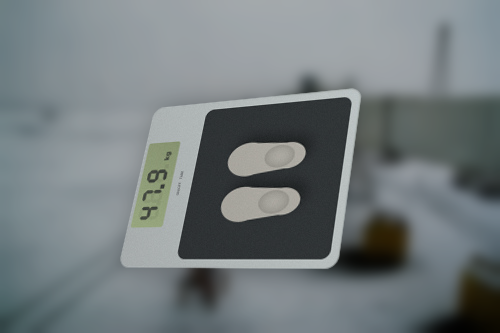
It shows 47.9kg
